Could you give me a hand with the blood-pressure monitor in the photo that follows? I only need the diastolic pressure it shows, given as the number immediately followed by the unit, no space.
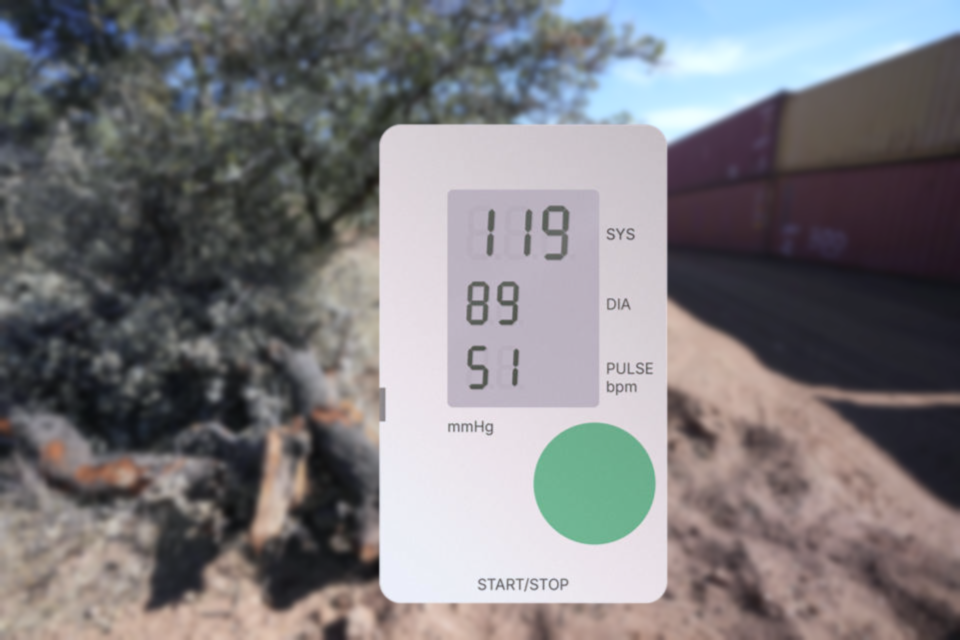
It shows 89mmHg
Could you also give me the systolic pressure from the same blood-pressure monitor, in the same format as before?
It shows 119mmHg
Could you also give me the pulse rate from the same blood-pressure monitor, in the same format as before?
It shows 51bpm
